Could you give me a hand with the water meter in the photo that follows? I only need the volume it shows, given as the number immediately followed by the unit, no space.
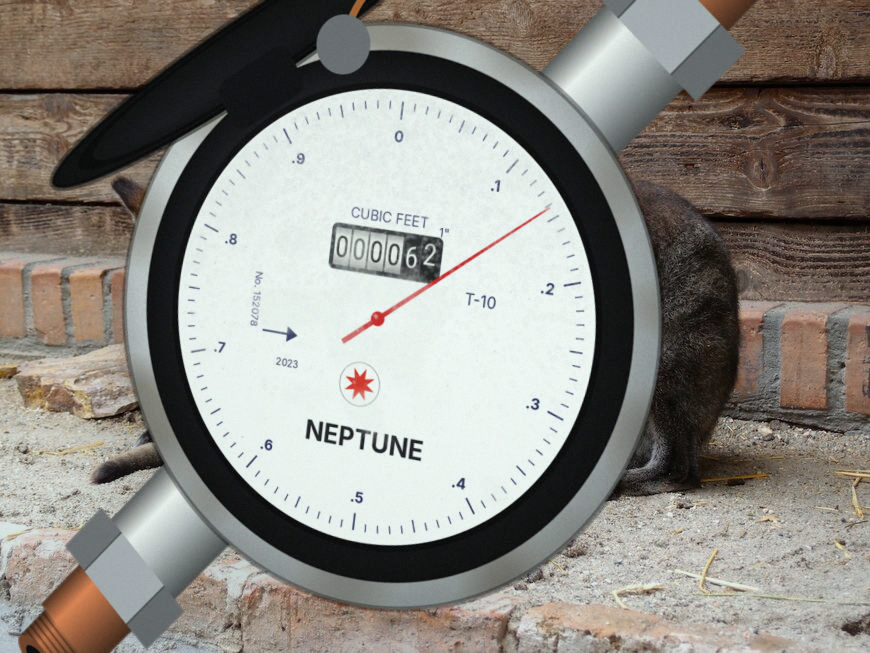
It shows 62.14ft³
